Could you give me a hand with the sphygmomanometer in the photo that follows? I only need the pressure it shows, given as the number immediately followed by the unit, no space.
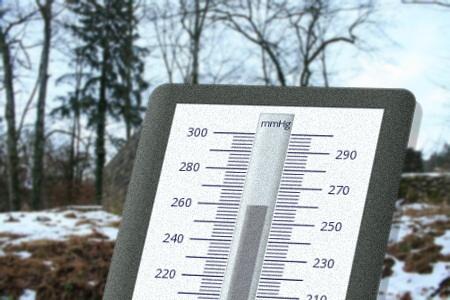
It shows 260mmHg
